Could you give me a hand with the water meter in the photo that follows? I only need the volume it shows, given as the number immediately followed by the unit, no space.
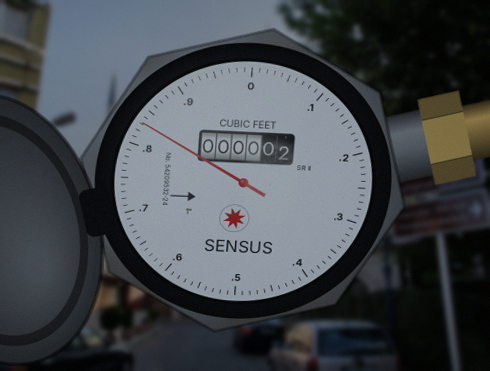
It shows 1.83ft³
